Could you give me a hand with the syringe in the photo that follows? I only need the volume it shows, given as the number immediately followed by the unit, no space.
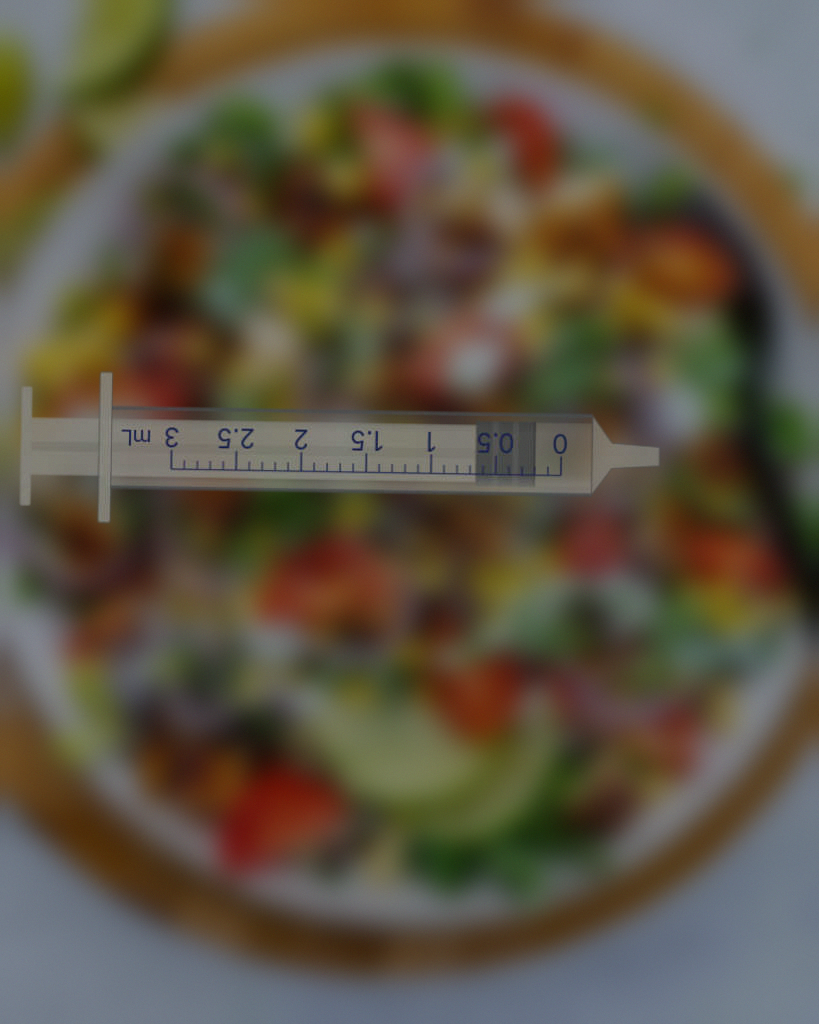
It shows 0.2mL
